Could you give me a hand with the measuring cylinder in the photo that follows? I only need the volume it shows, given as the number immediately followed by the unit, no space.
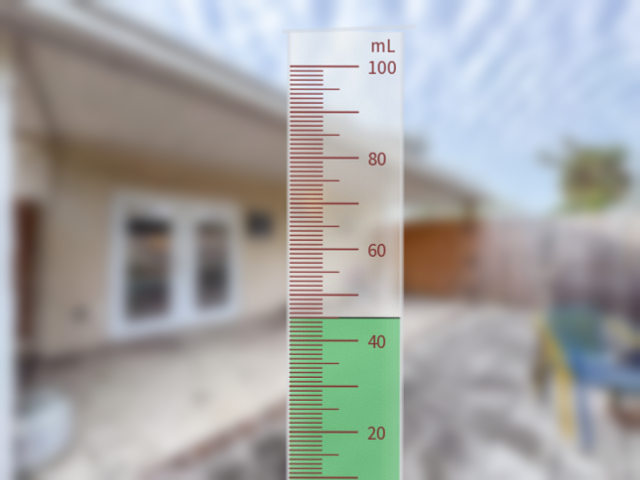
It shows 45mL
